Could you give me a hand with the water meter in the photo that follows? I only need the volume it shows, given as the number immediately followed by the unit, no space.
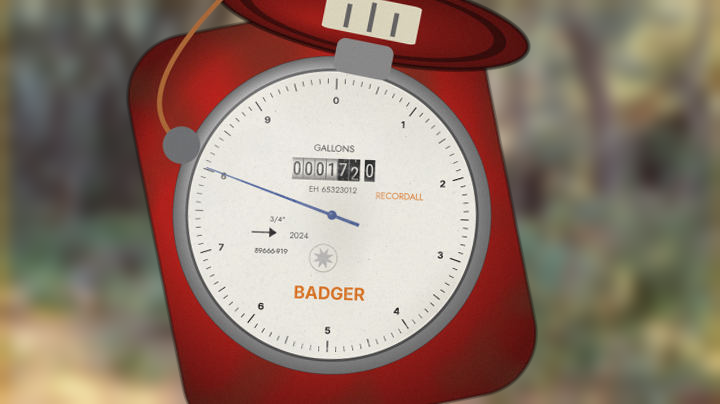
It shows 1718.0gal
